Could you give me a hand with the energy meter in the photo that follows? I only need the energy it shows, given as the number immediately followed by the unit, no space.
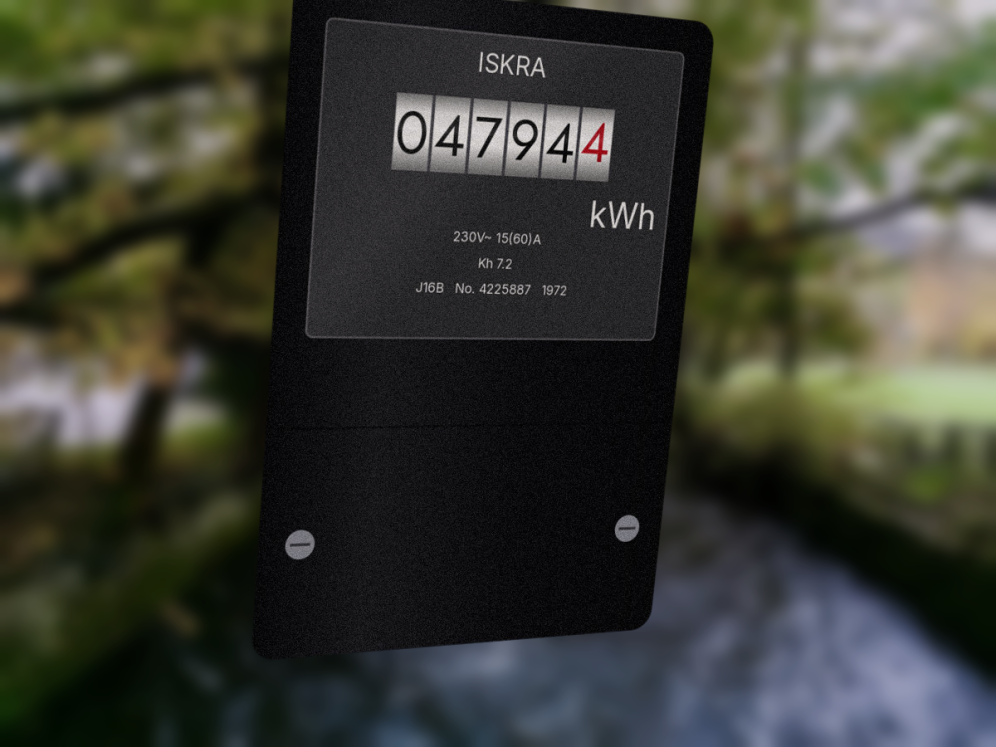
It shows 4794.4kWh
